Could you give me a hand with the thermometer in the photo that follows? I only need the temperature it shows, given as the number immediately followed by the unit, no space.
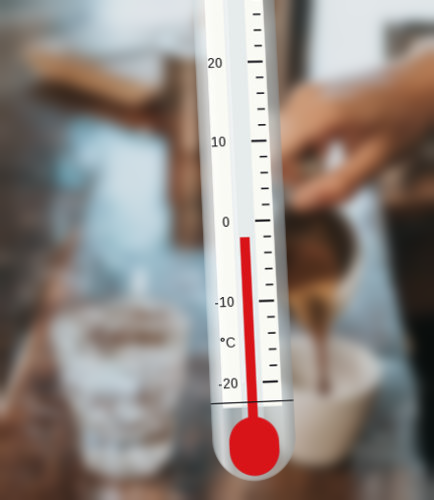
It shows -2°C
